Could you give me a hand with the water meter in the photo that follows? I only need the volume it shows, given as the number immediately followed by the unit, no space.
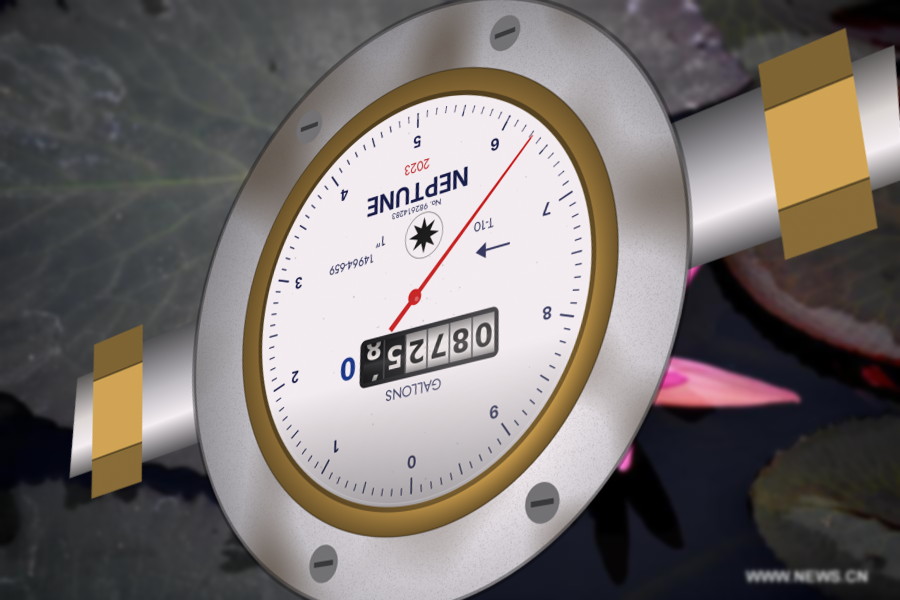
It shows 872576.3gal
